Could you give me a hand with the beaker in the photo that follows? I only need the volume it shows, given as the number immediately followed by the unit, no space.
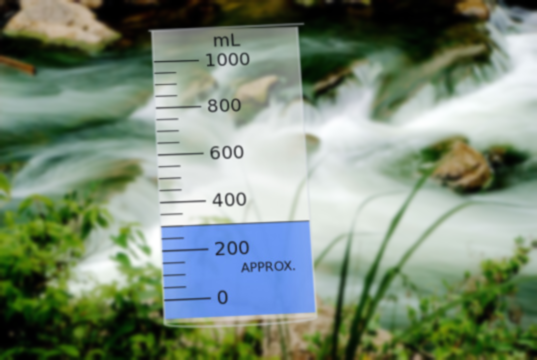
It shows 300mL
